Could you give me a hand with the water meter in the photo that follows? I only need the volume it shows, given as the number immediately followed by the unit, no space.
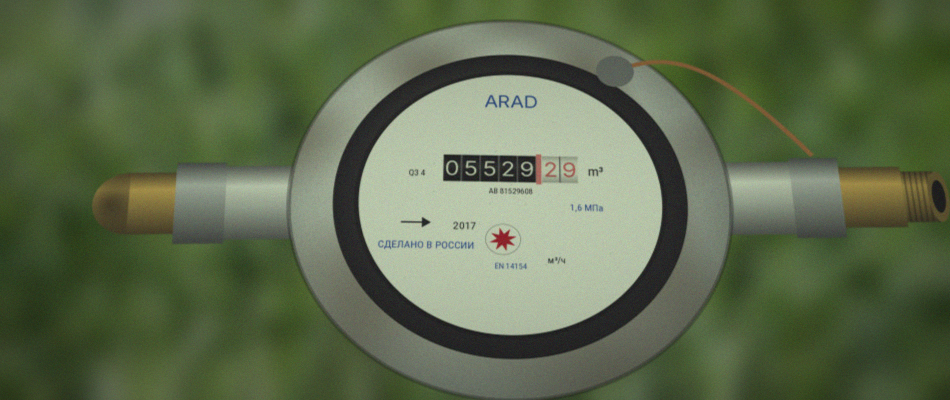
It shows 5529.29m³
